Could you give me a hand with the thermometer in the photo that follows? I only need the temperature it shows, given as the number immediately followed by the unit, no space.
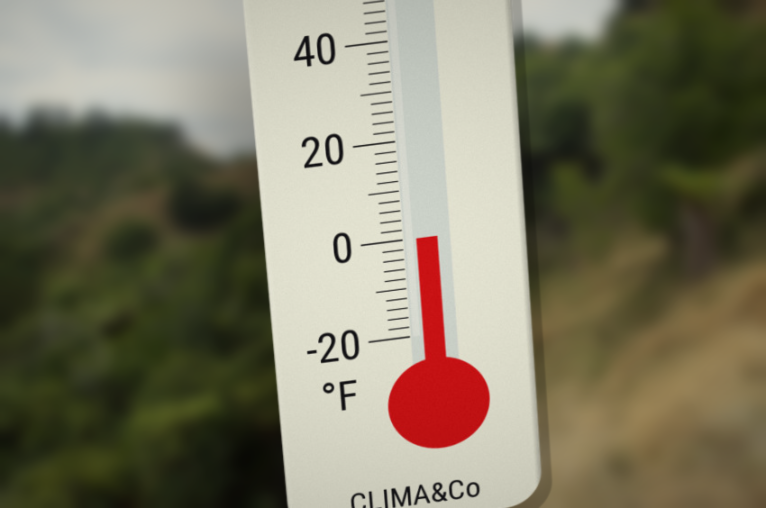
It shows 0°F
